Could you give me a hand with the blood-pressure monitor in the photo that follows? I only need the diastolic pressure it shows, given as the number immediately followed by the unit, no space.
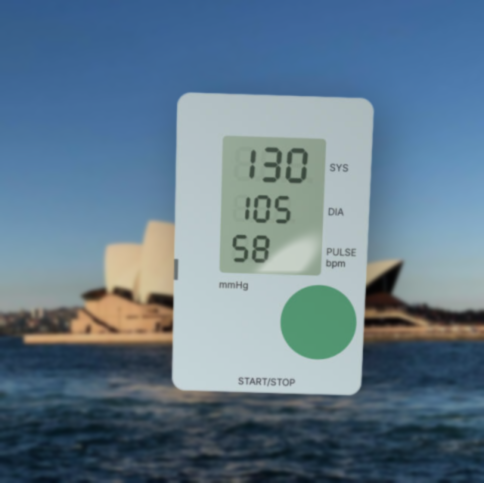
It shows 105mmHg
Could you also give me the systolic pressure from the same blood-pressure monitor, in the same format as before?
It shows 130mmHg
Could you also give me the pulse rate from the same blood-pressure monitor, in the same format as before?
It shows 58bpm
